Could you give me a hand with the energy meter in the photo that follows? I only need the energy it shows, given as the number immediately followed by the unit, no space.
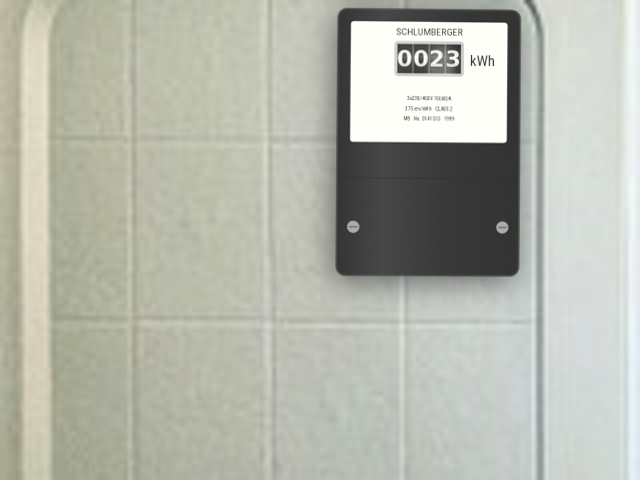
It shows 23kWh
